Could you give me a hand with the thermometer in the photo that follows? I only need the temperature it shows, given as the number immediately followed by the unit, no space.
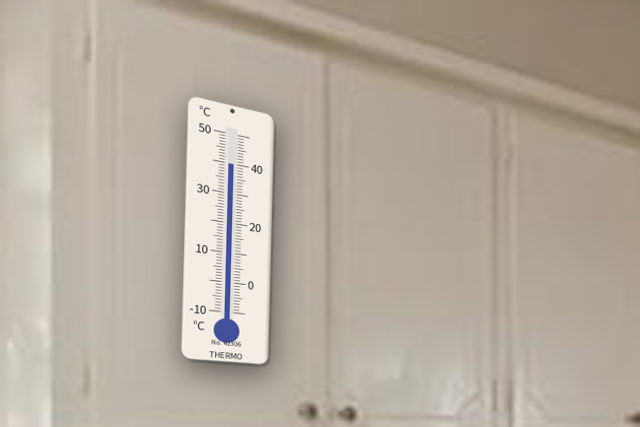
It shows 40°C
